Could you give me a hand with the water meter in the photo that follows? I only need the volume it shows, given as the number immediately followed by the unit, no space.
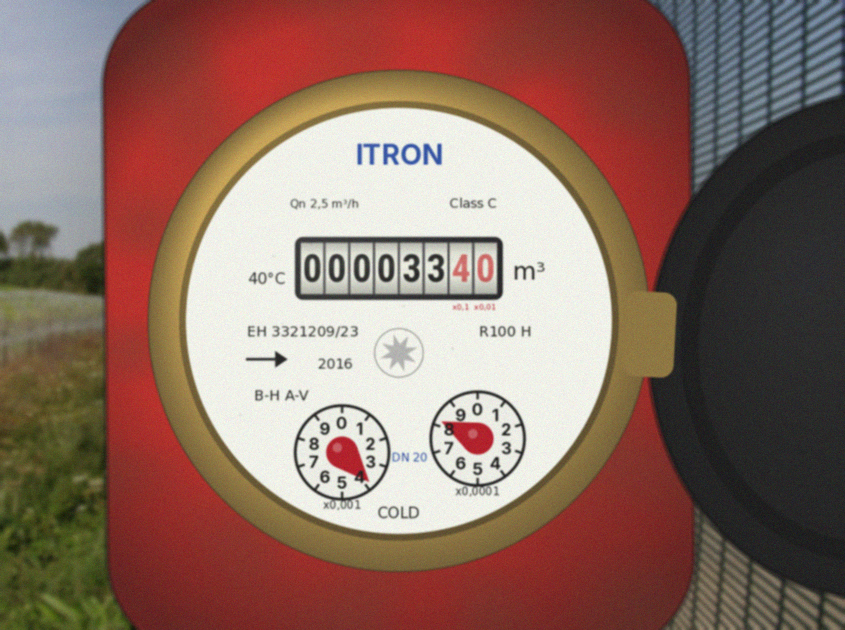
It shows 33.4038m³
